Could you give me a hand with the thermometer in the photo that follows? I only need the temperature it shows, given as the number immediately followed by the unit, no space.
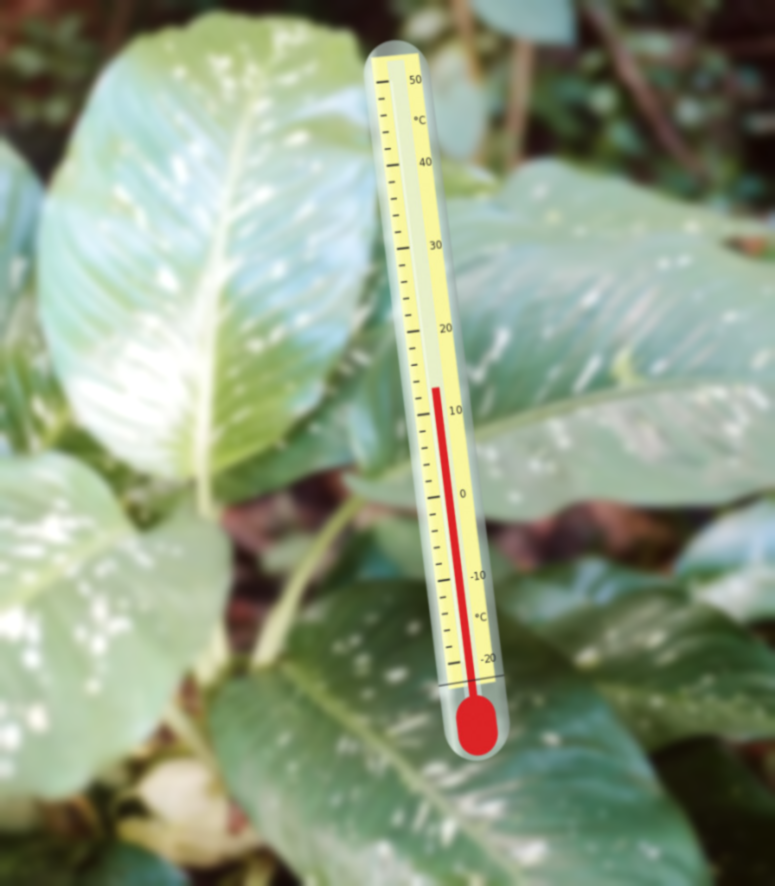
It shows 13°C
